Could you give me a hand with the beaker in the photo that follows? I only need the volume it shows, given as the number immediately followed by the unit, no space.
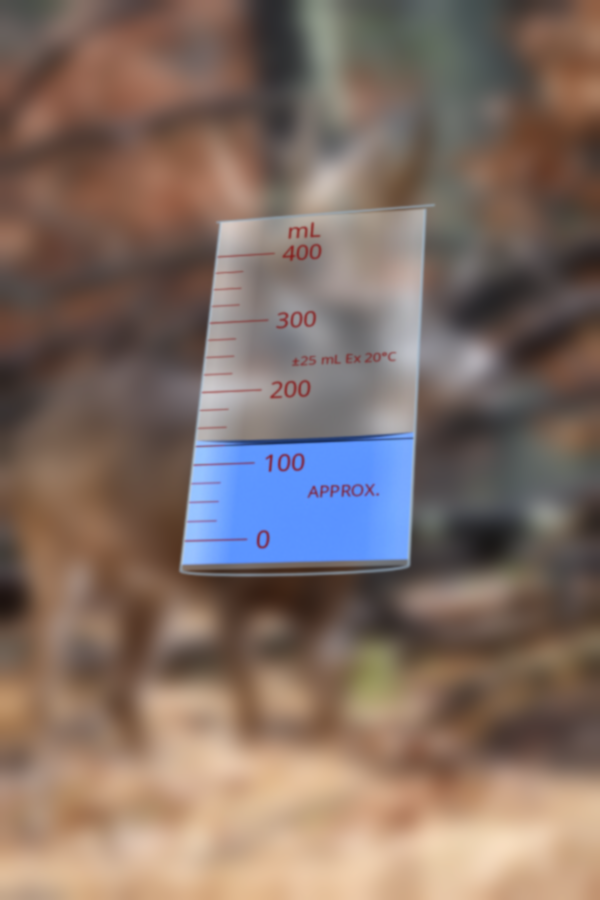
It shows 125mL
